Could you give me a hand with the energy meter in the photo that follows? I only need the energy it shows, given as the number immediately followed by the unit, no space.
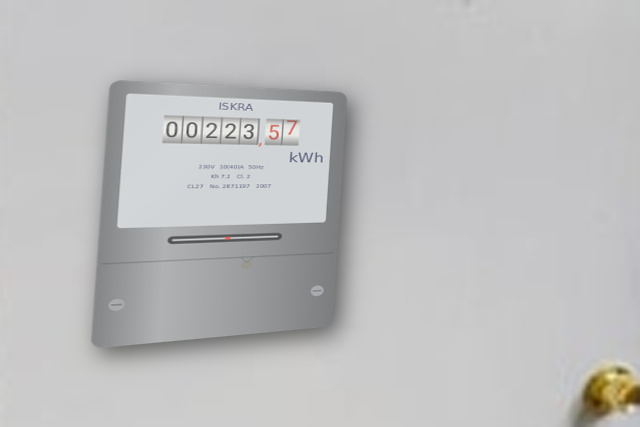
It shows 223.57kWh
